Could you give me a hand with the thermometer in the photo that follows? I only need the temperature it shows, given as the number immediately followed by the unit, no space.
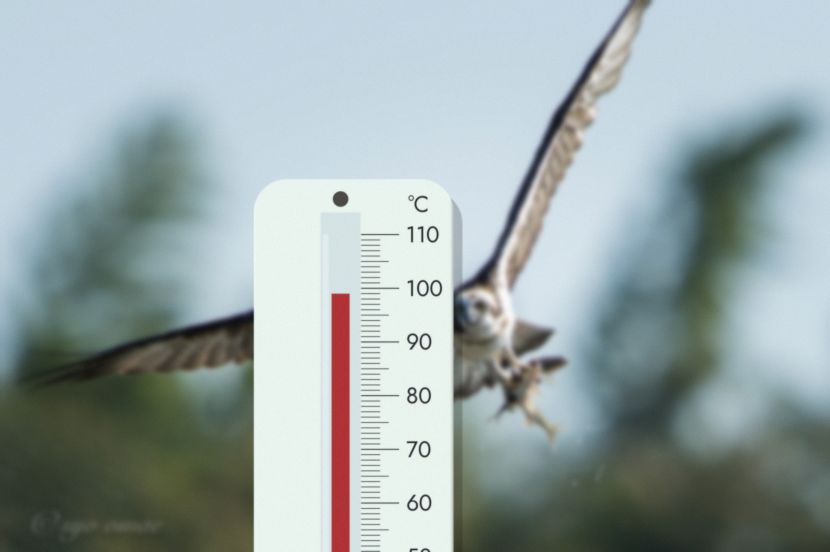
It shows 99°C
